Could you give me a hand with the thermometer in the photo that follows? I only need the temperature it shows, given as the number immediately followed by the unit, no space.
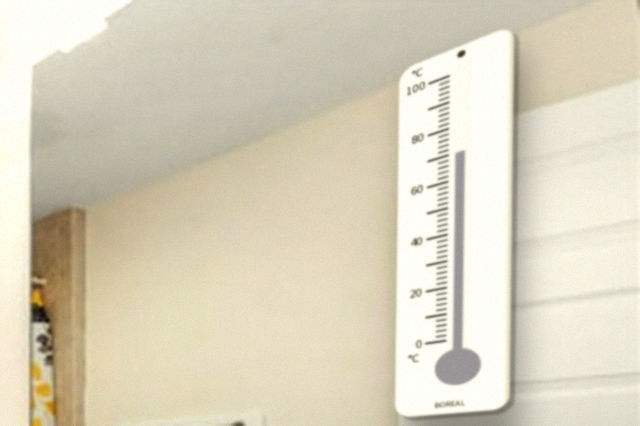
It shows 70°C
